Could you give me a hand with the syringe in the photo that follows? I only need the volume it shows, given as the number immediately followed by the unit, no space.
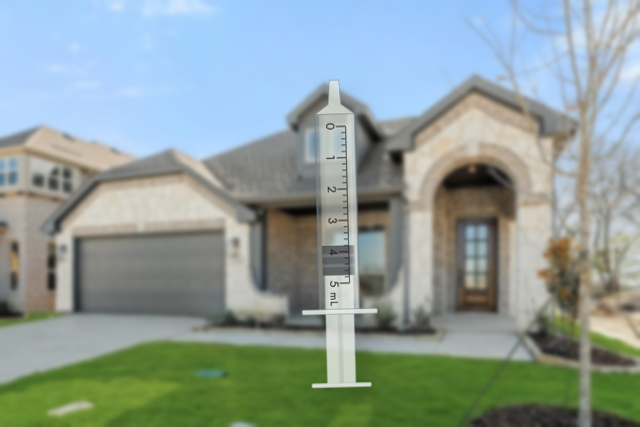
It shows 3.8mL
